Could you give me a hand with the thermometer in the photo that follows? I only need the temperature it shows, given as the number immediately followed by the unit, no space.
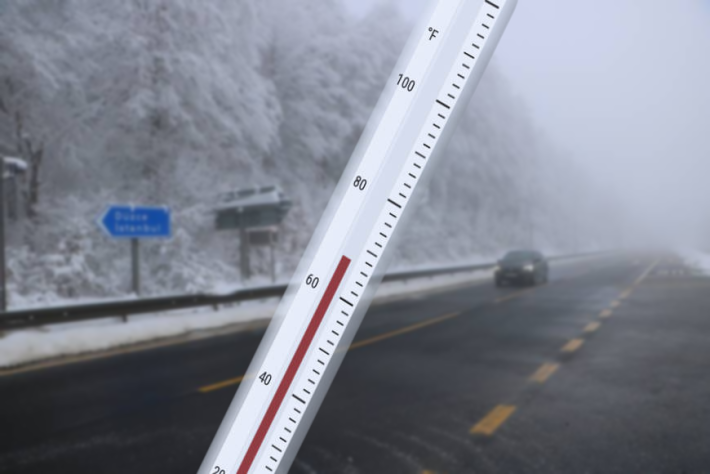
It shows 67°F
